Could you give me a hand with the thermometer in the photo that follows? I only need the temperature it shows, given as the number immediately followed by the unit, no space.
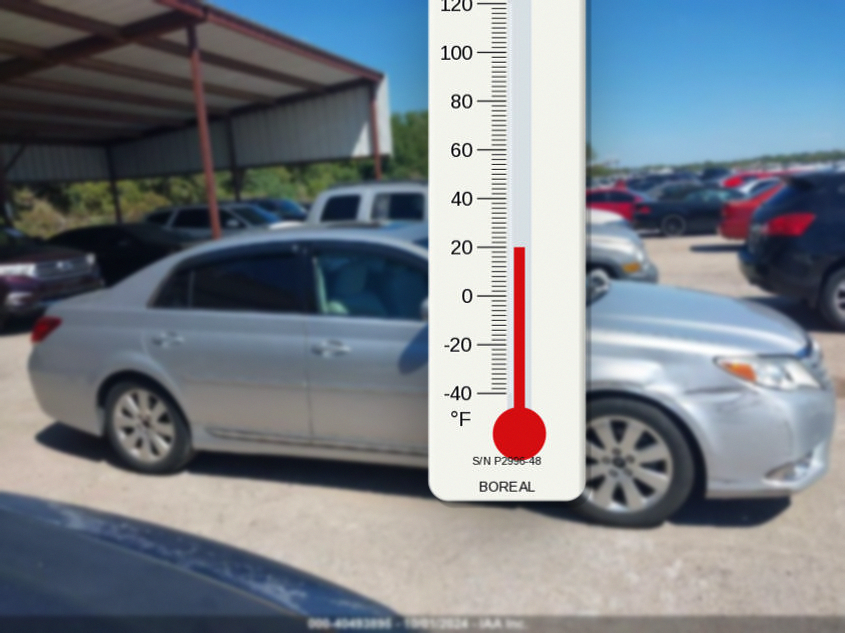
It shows 20°F
